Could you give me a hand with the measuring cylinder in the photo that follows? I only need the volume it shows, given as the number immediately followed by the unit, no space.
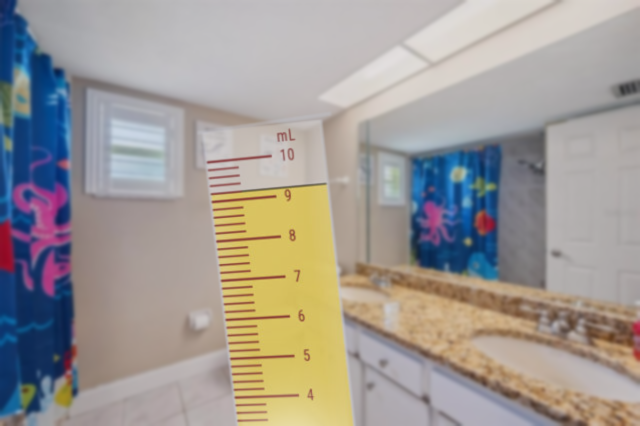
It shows 9.2mL
